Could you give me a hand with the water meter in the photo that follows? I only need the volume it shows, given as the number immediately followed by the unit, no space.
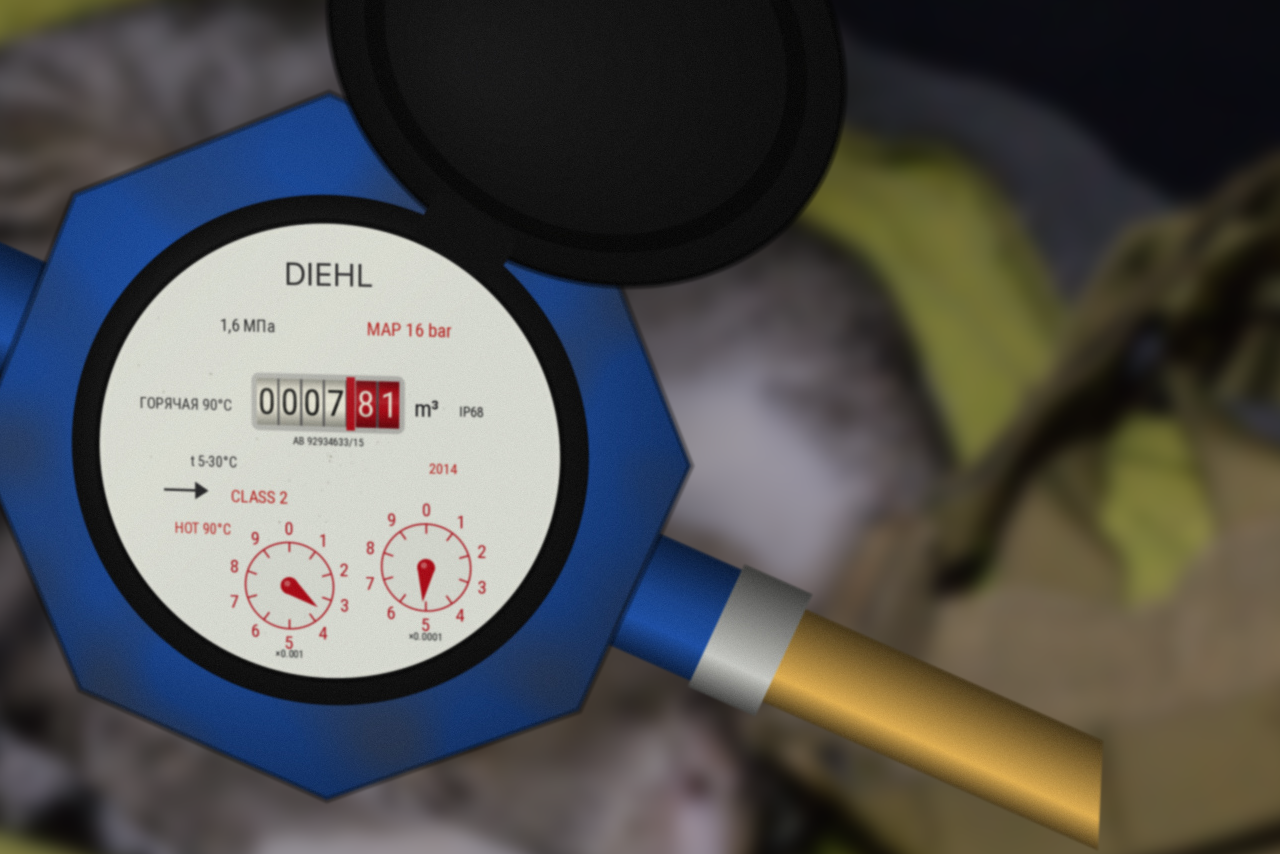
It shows 7.8135m³
